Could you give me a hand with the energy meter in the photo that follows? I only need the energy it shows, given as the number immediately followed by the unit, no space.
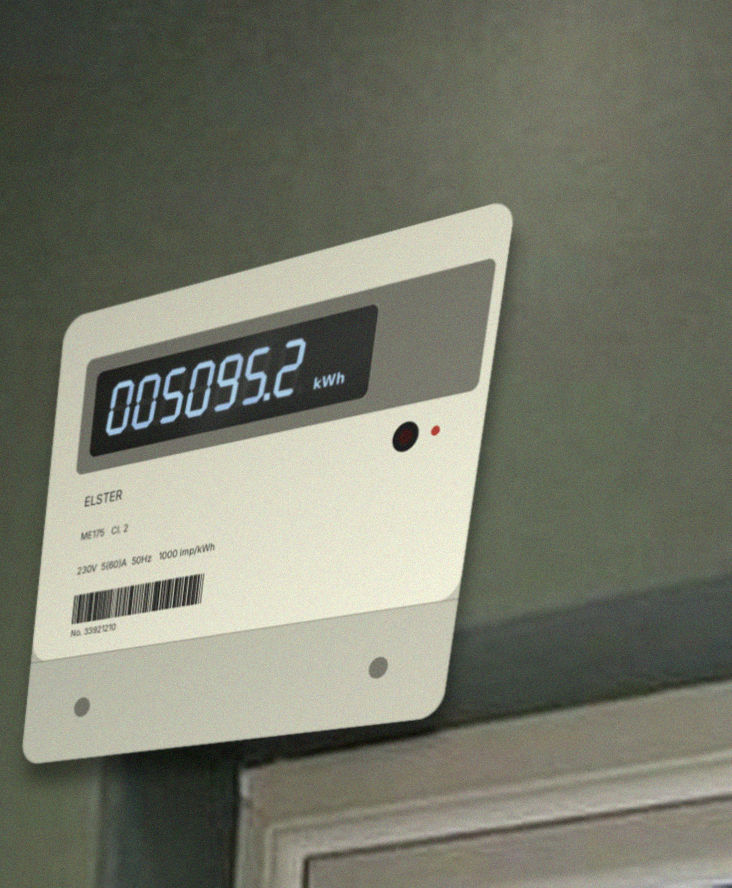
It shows 5095.2kWh
